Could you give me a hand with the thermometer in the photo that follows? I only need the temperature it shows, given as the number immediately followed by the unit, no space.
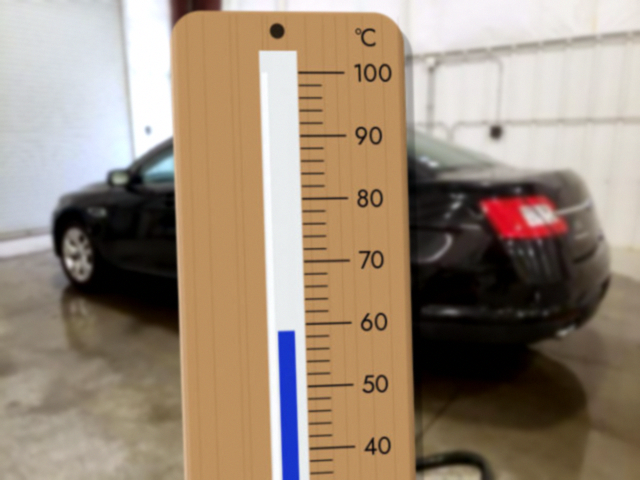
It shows 59°C
